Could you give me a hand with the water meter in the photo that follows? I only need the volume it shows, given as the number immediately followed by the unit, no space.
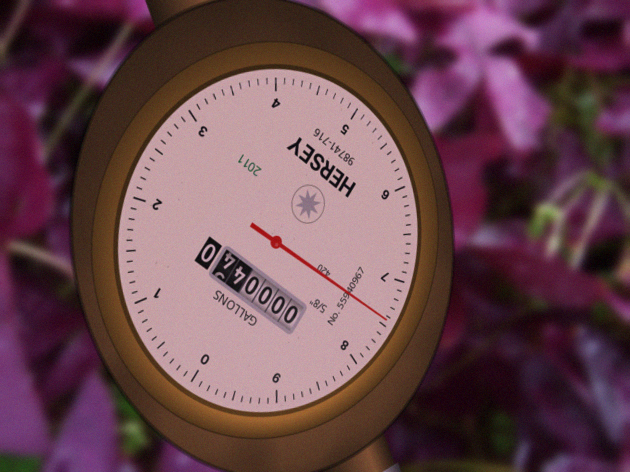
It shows 437.4gal
